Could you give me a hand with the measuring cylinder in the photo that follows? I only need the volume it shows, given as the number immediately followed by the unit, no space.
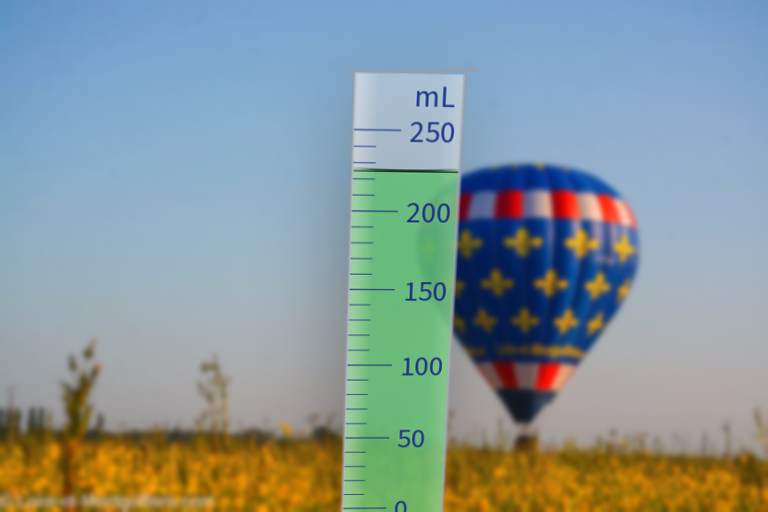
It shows 225mL
